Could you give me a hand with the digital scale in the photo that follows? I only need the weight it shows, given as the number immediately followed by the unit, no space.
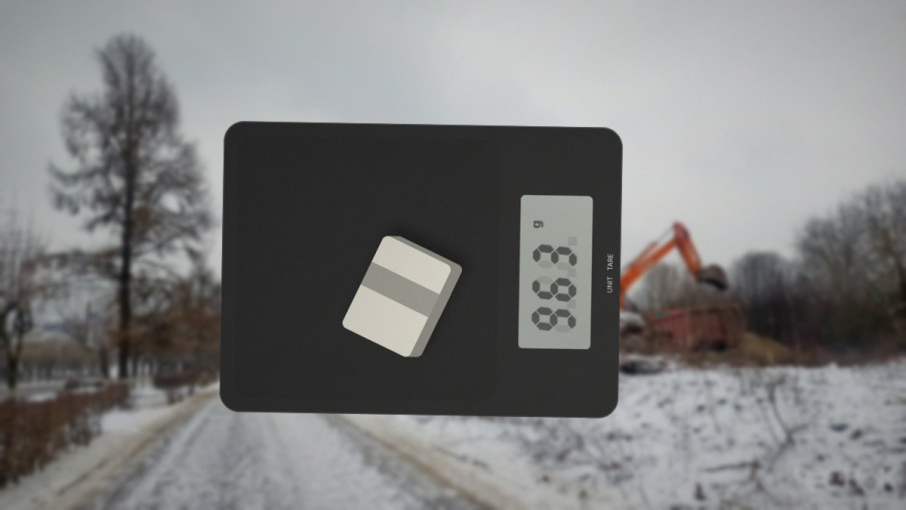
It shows 963g
